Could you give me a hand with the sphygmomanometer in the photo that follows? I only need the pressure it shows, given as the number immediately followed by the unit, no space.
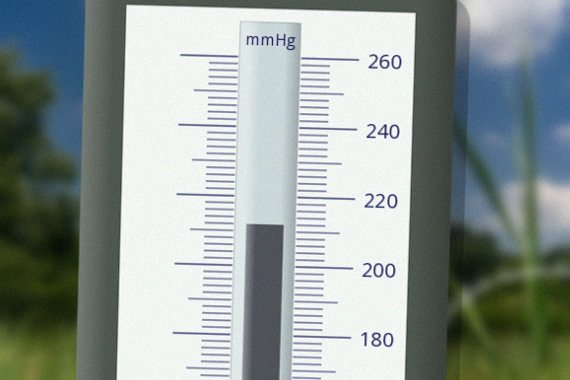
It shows 212mmHg
